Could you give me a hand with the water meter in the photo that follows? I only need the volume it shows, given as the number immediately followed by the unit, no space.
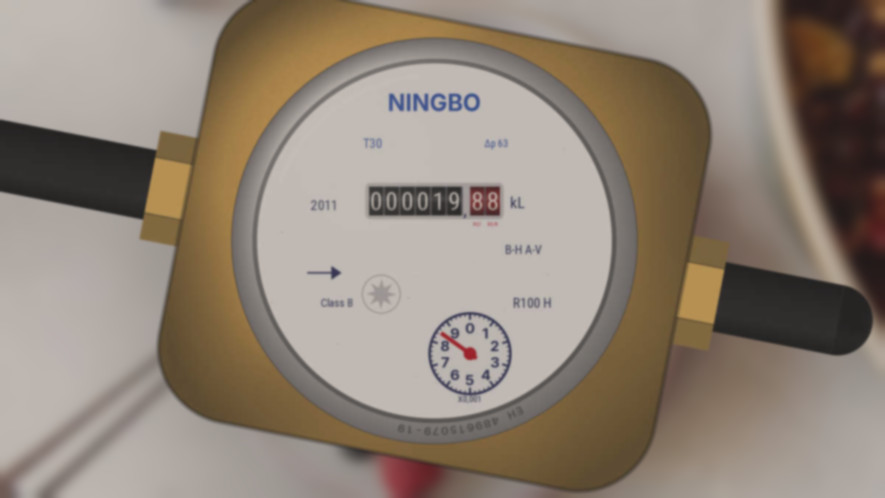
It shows 19.888kL
